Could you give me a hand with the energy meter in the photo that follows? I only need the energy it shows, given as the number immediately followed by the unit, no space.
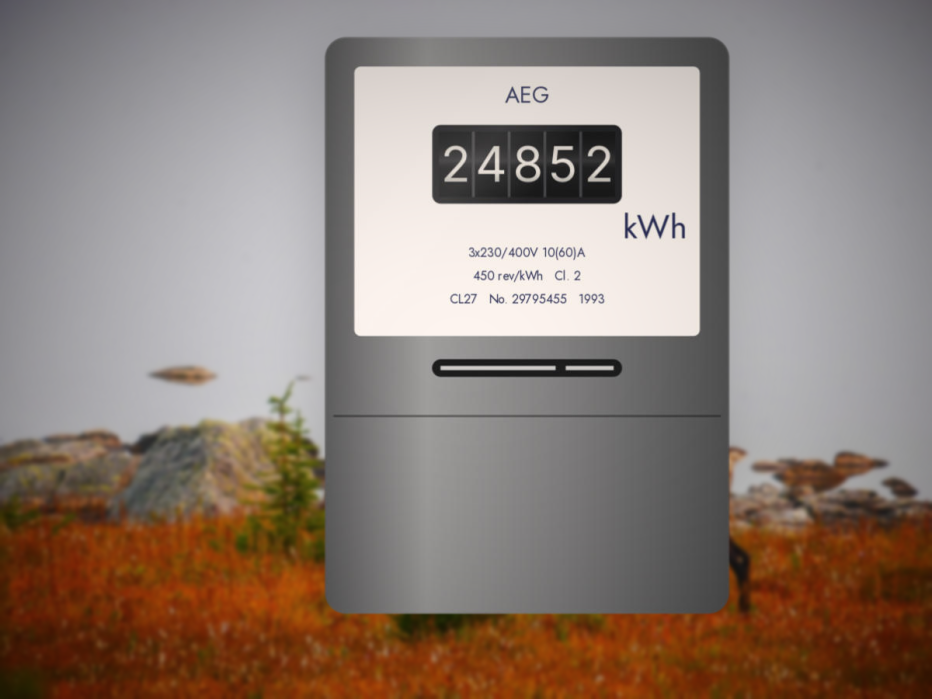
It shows 24852kWh
